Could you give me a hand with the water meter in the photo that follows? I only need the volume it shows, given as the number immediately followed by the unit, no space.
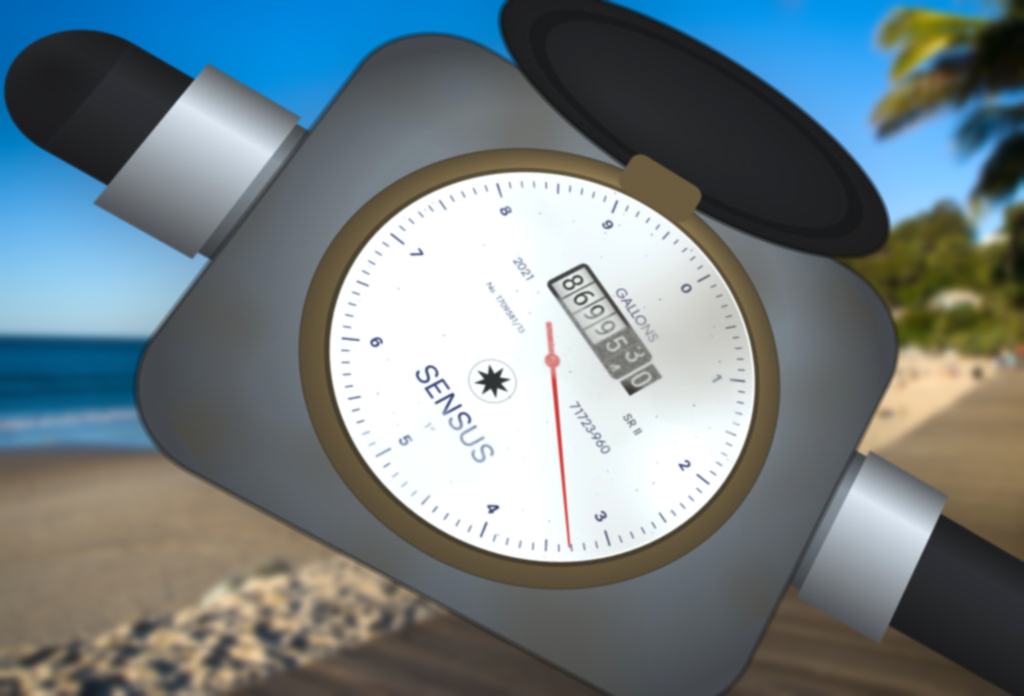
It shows 8699533.3gal
